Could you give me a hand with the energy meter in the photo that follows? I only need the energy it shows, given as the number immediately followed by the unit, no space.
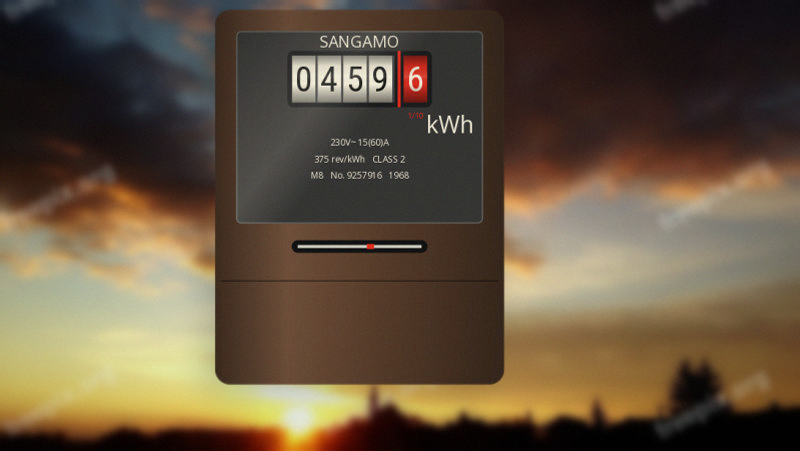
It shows 459.6kWh
